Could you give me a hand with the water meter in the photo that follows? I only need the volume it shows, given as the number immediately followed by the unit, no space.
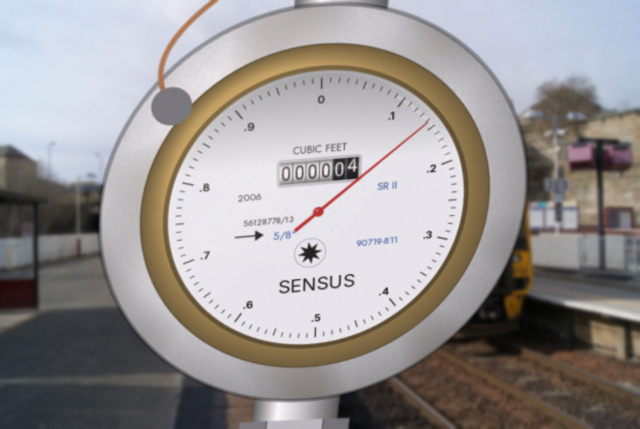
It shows 4.14ft³
